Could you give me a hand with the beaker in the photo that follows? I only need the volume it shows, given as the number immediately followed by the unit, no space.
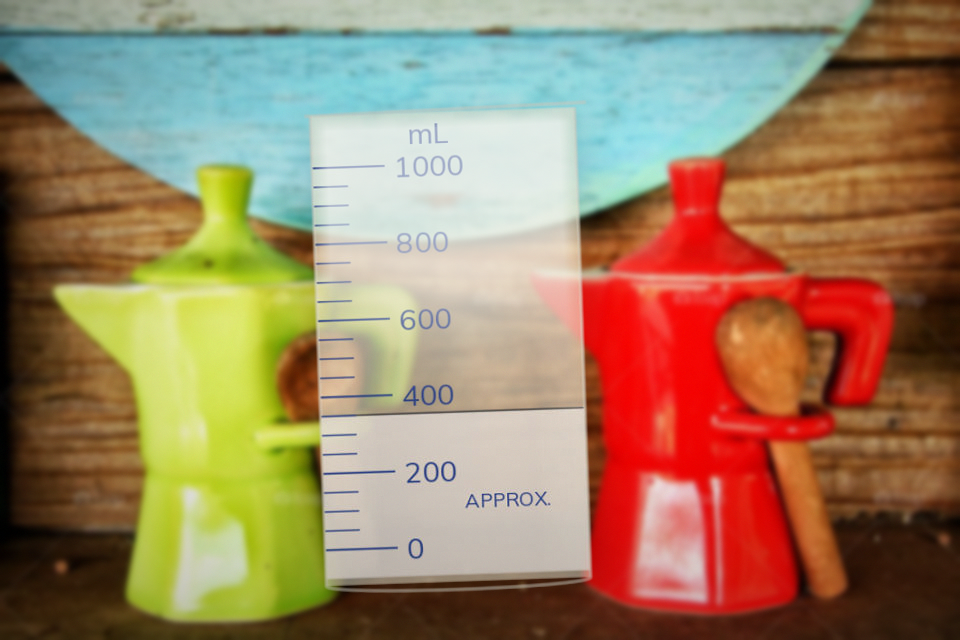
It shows 350mL
